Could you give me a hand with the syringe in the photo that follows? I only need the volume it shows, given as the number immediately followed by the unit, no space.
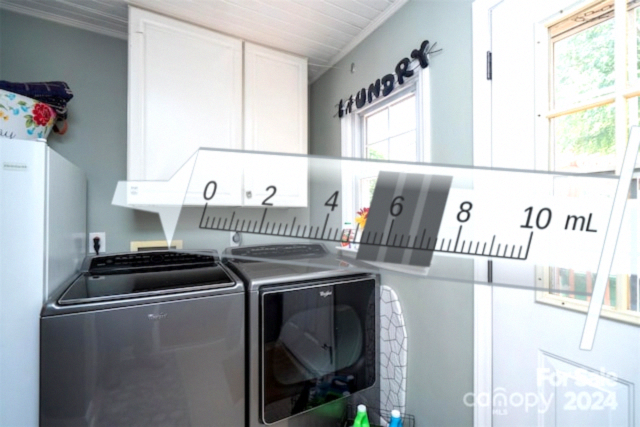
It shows 5.2mL
